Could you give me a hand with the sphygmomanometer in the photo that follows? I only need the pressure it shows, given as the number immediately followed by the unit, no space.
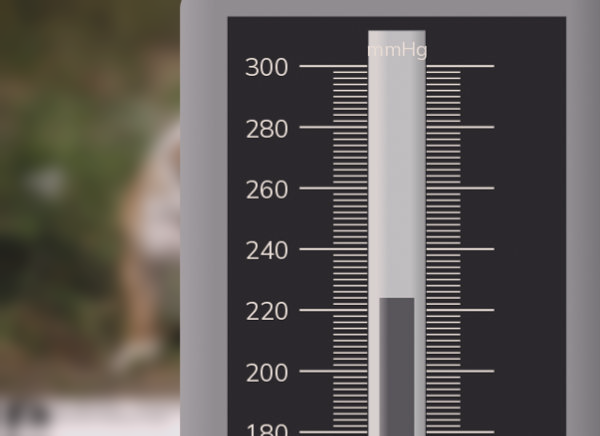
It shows 224mmHg
